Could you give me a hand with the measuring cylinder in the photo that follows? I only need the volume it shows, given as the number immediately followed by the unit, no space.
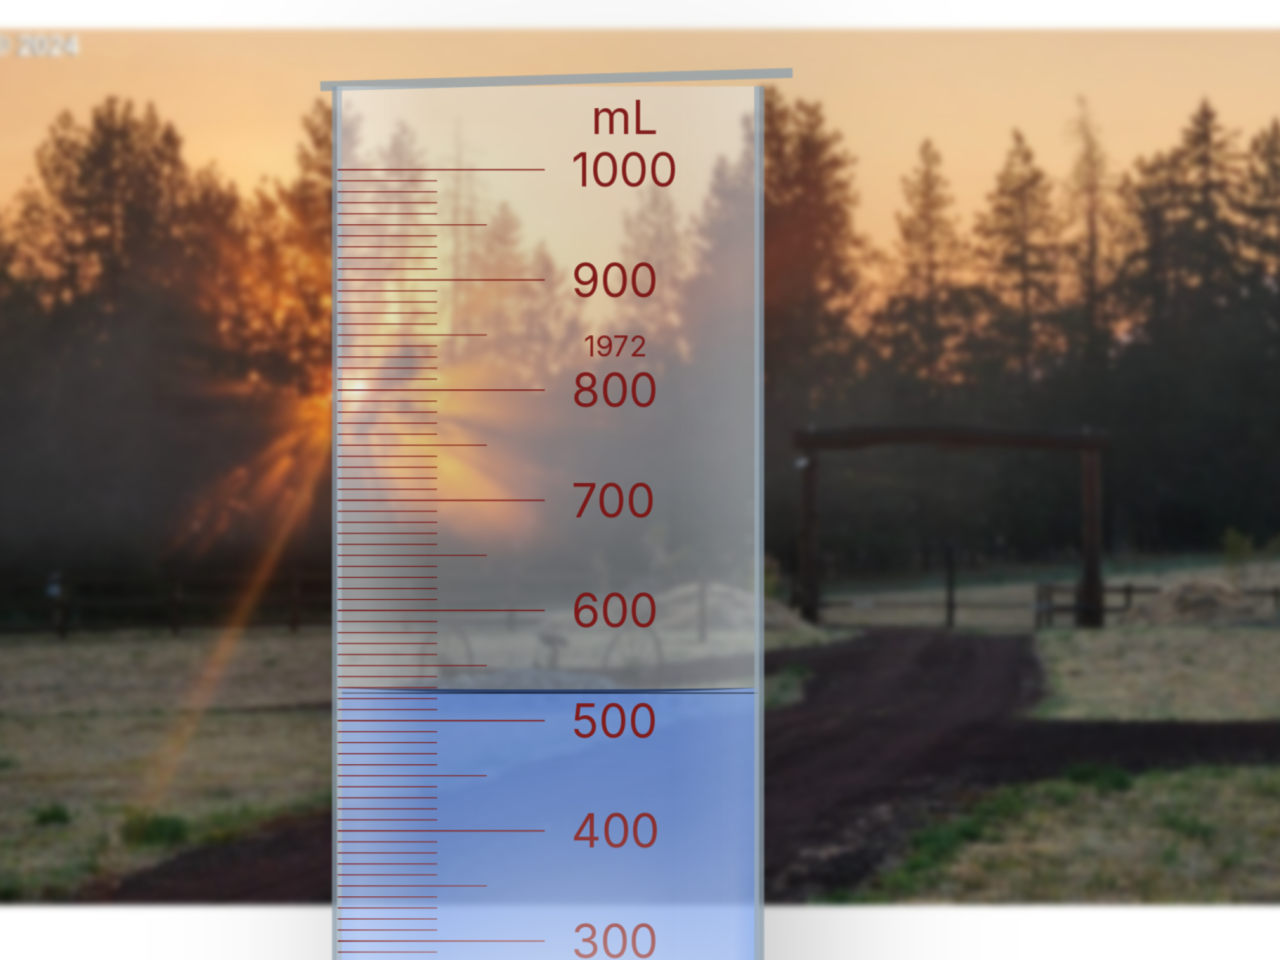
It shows 525mL
